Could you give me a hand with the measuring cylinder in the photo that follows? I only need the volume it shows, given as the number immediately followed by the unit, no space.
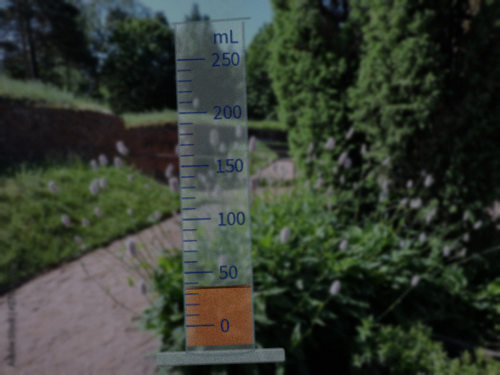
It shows 35mL
